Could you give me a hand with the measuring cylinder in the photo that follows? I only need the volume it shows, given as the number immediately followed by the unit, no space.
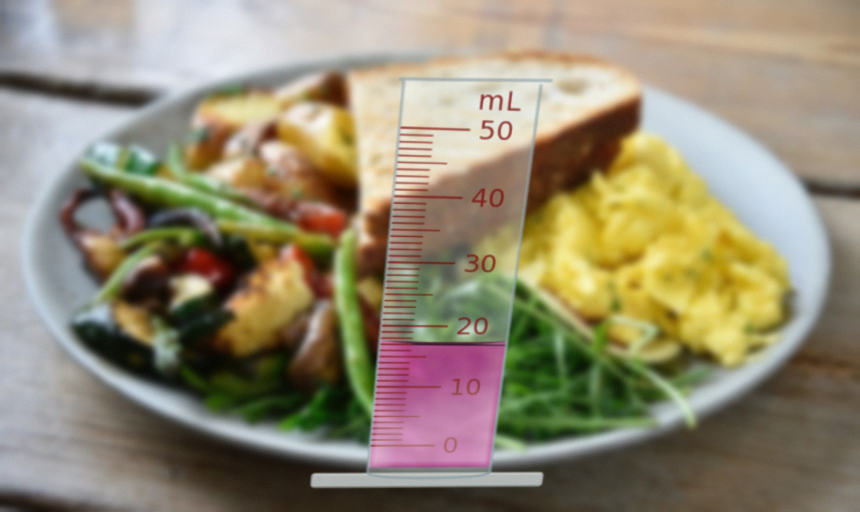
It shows 17mL
